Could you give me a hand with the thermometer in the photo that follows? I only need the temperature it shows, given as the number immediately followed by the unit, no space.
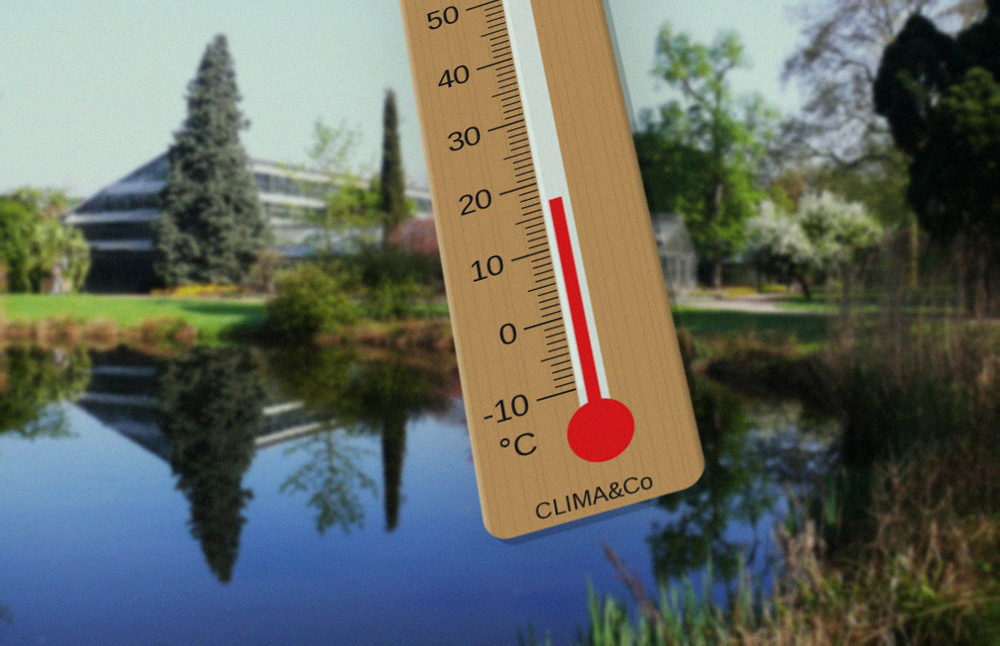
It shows 17°C
